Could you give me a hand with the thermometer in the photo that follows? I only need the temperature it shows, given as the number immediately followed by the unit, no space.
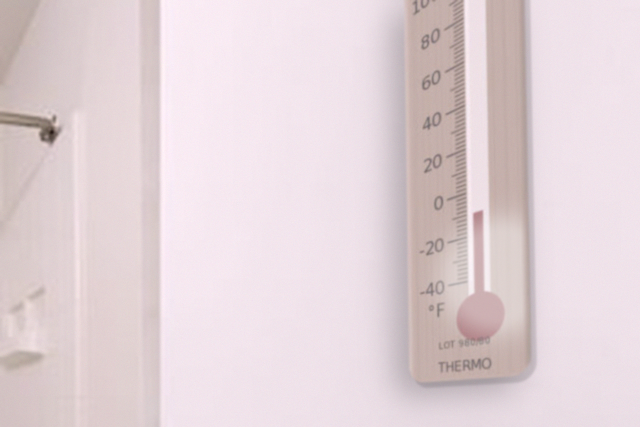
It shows -10°F
